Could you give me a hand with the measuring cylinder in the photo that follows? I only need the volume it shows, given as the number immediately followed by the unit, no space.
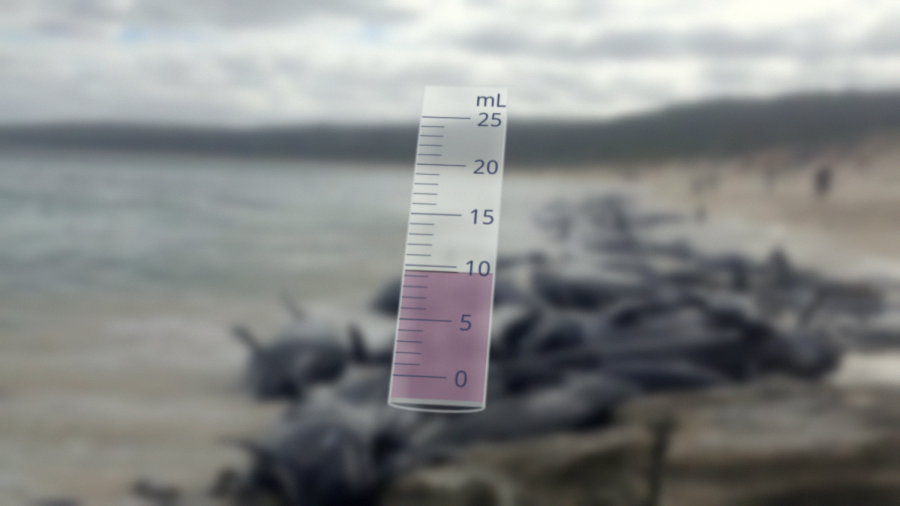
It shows 9.5mL
